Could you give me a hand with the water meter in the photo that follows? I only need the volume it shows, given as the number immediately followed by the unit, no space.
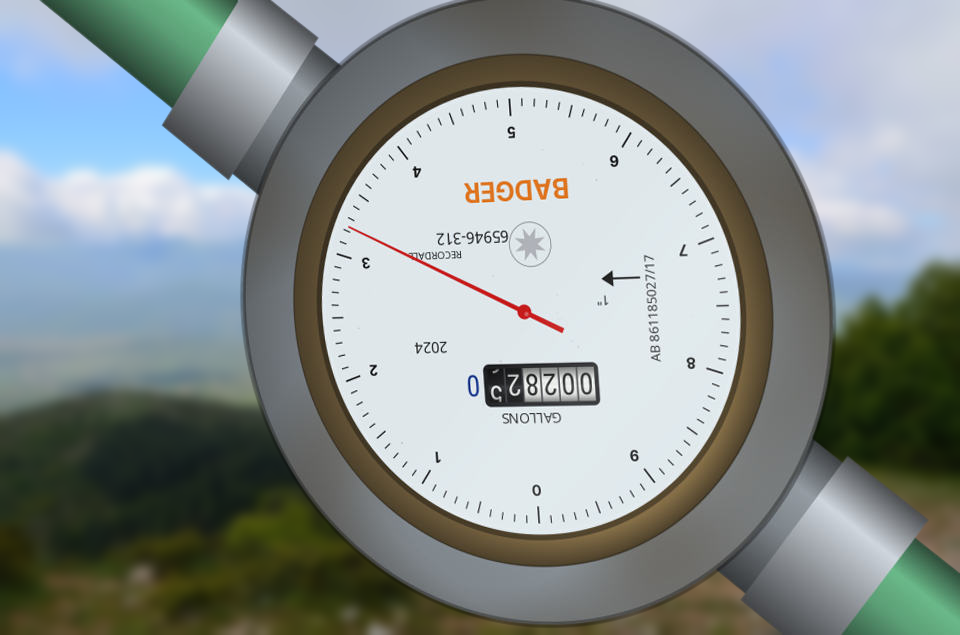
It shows 28253.2gal
